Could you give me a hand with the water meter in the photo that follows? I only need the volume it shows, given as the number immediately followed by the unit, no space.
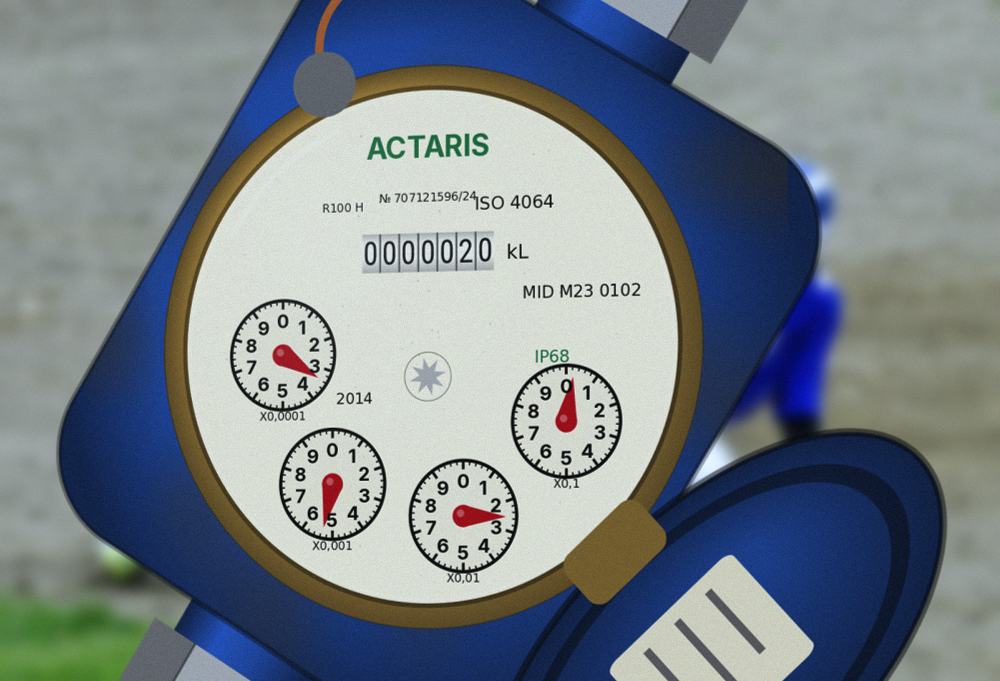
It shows 20.0253kL
